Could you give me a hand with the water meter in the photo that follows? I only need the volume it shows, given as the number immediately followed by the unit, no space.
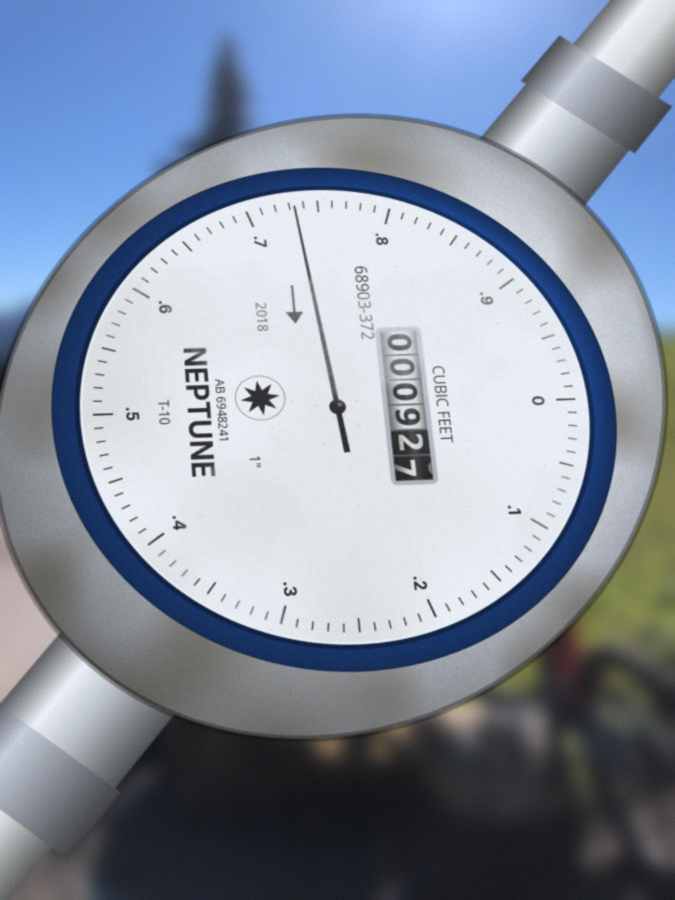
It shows 926.73ft³
